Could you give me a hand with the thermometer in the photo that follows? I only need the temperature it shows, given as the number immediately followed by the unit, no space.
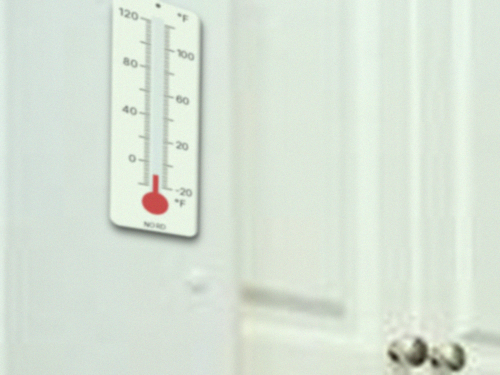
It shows -10°F
